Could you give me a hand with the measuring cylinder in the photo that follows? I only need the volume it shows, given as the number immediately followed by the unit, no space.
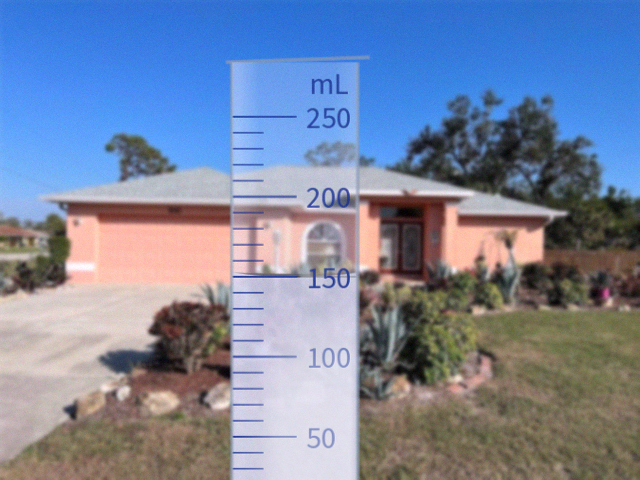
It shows 150mL
